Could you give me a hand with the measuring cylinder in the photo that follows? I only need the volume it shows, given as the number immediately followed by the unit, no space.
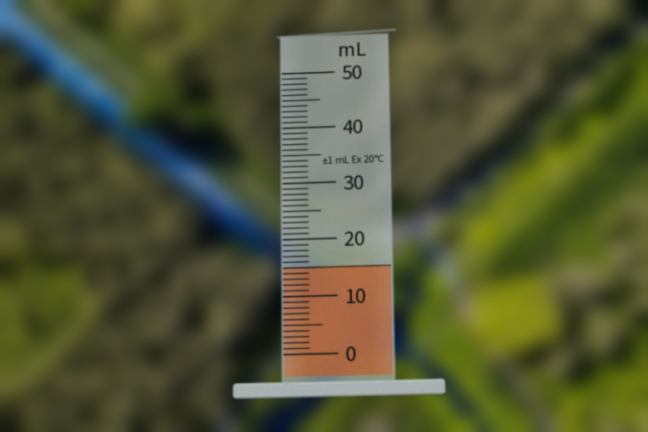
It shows 15mL
